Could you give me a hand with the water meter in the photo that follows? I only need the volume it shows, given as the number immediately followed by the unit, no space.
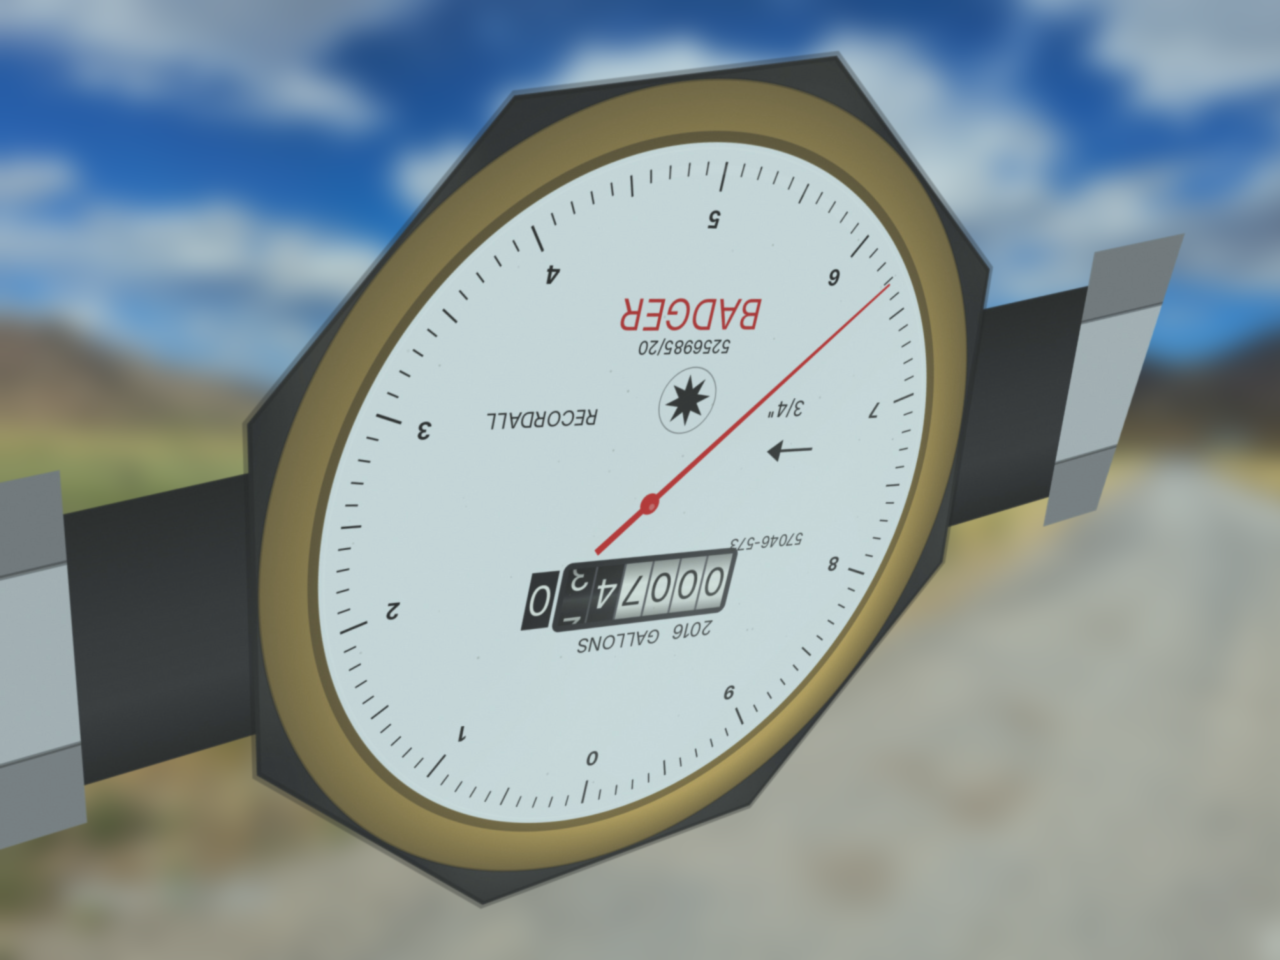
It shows 7426.3gal
